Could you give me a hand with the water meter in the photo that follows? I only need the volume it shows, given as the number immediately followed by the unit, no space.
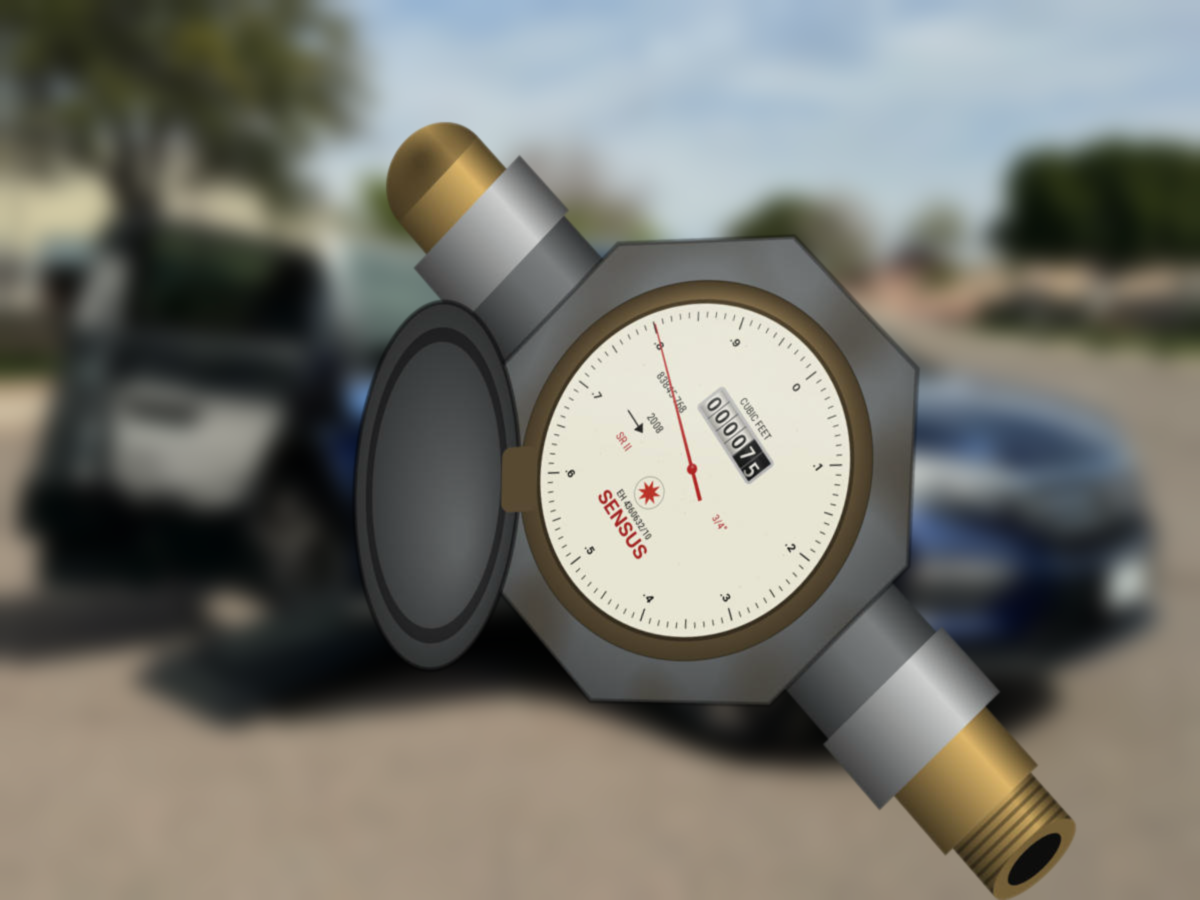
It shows 74.80ft³
